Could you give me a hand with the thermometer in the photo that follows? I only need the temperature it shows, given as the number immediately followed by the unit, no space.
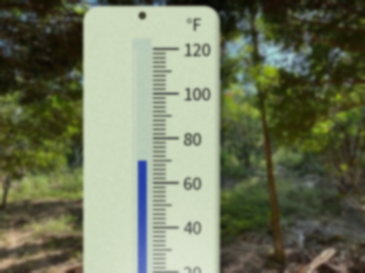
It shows 70°F
